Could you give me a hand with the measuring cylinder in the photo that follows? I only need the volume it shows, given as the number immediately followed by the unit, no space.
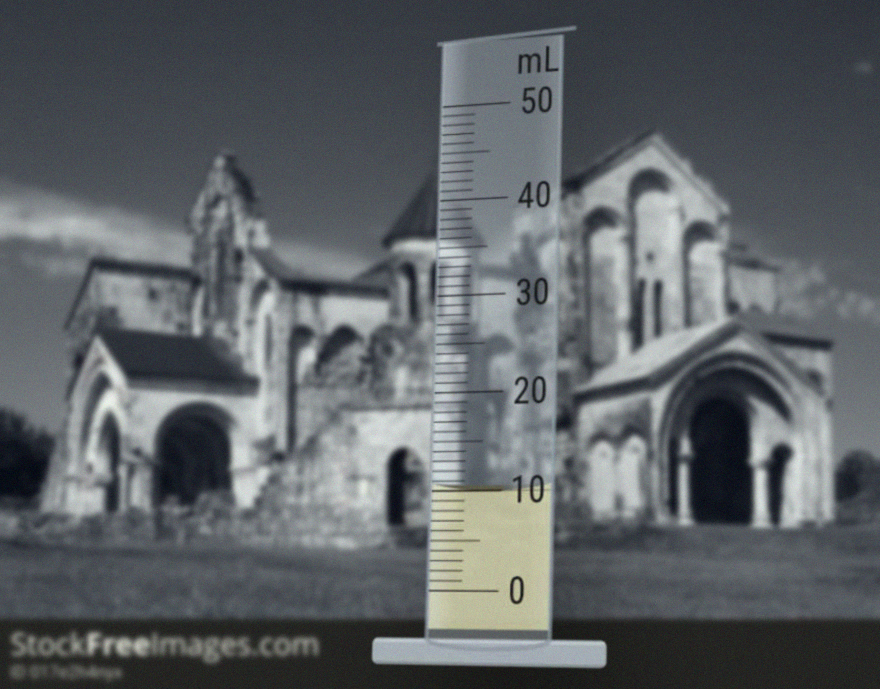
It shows 10mL
